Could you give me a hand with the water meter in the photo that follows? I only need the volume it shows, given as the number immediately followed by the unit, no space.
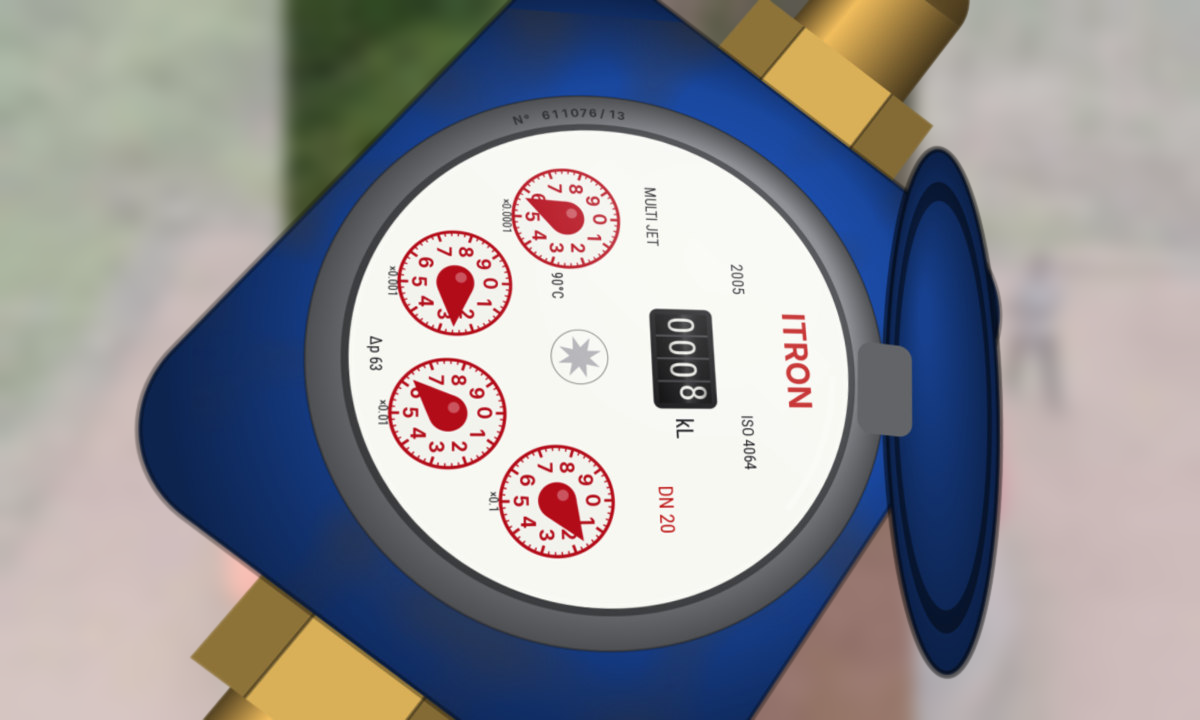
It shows 8.1625kL
